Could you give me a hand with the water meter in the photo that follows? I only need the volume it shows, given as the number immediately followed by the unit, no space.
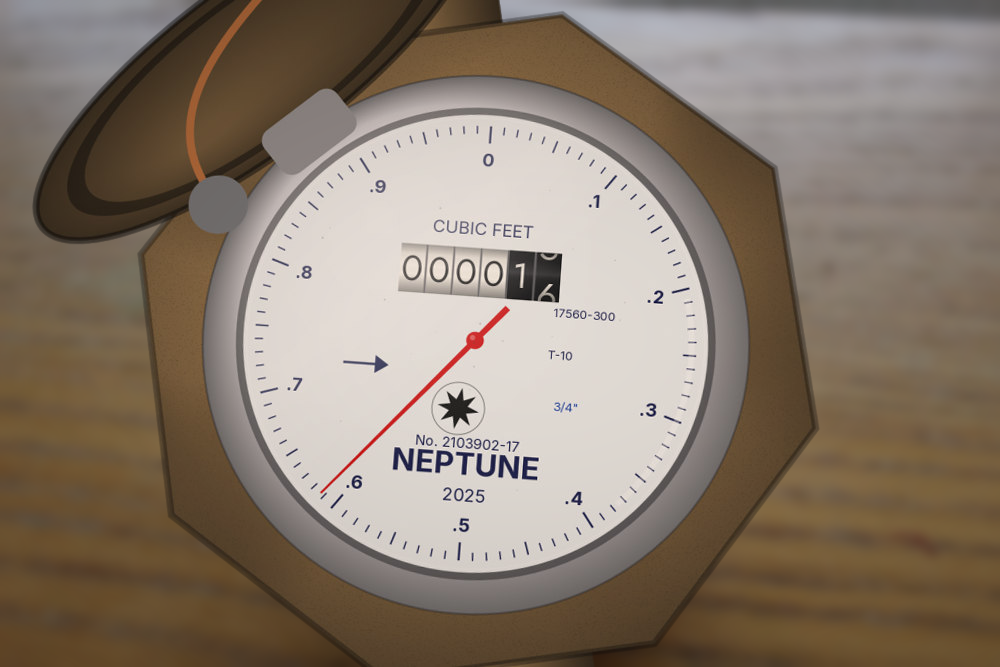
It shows 15.61ft³
